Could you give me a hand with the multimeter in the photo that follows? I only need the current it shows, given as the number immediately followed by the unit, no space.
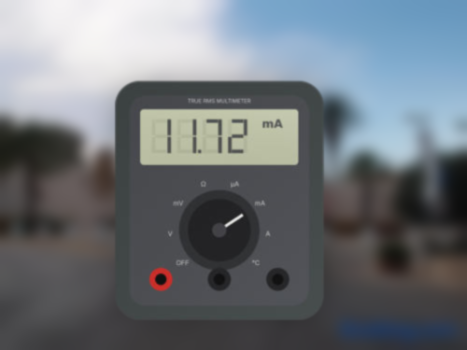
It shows 11.72mA
